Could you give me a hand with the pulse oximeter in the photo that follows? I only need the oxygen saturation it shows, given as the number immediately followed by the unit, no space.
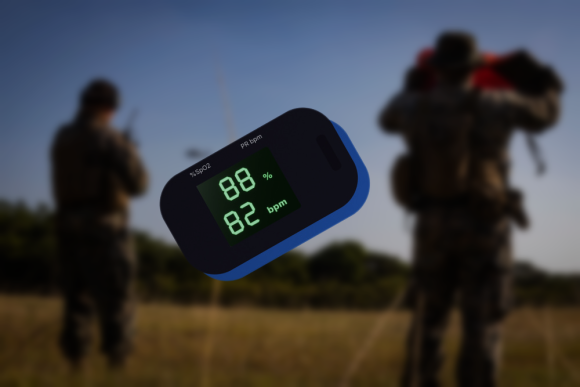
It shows 88%
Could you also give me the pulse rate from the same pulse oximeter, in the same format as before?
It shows 82bpm
